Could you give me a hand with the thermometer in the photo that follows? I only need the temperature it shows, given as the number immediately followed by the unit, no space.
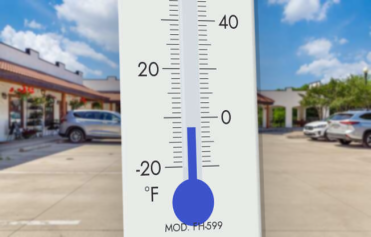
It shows -4°F
